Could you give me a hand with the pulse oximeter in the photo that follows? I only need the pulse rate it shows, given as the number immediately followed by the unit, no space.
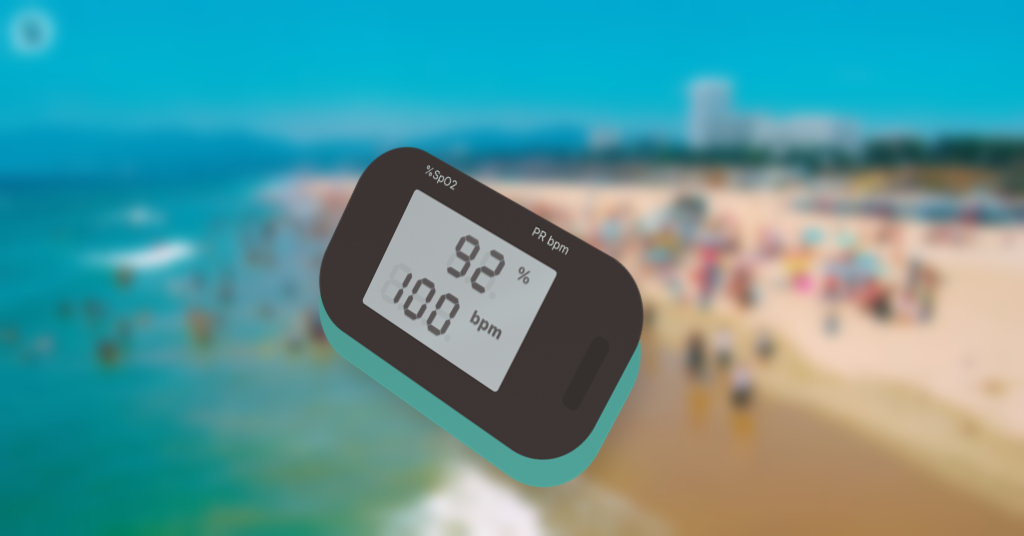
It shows 100bpm
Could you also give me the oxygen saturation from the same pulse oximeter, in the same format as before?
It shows 92%
